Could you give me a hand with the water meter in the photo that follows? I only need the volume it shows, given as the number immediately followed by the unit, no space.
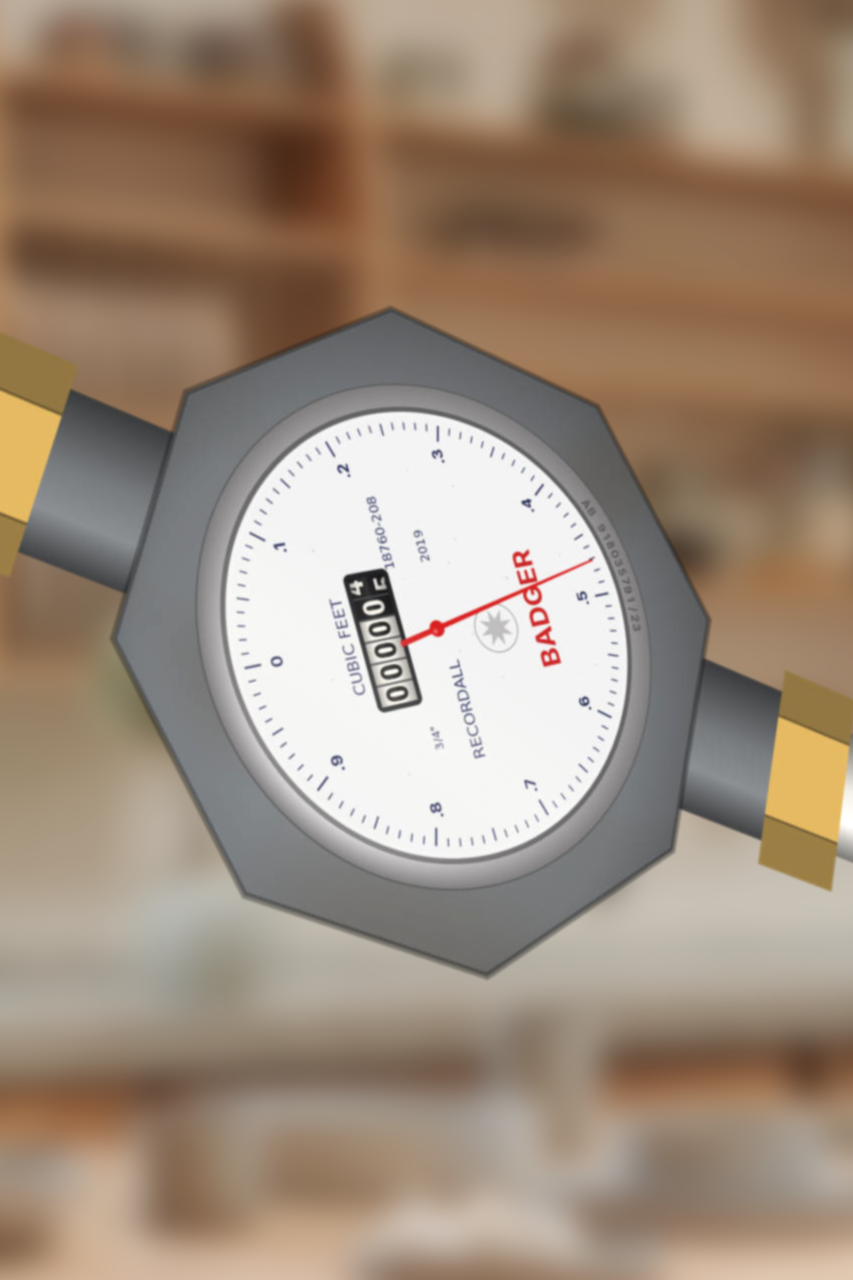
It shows 4.47ft³
